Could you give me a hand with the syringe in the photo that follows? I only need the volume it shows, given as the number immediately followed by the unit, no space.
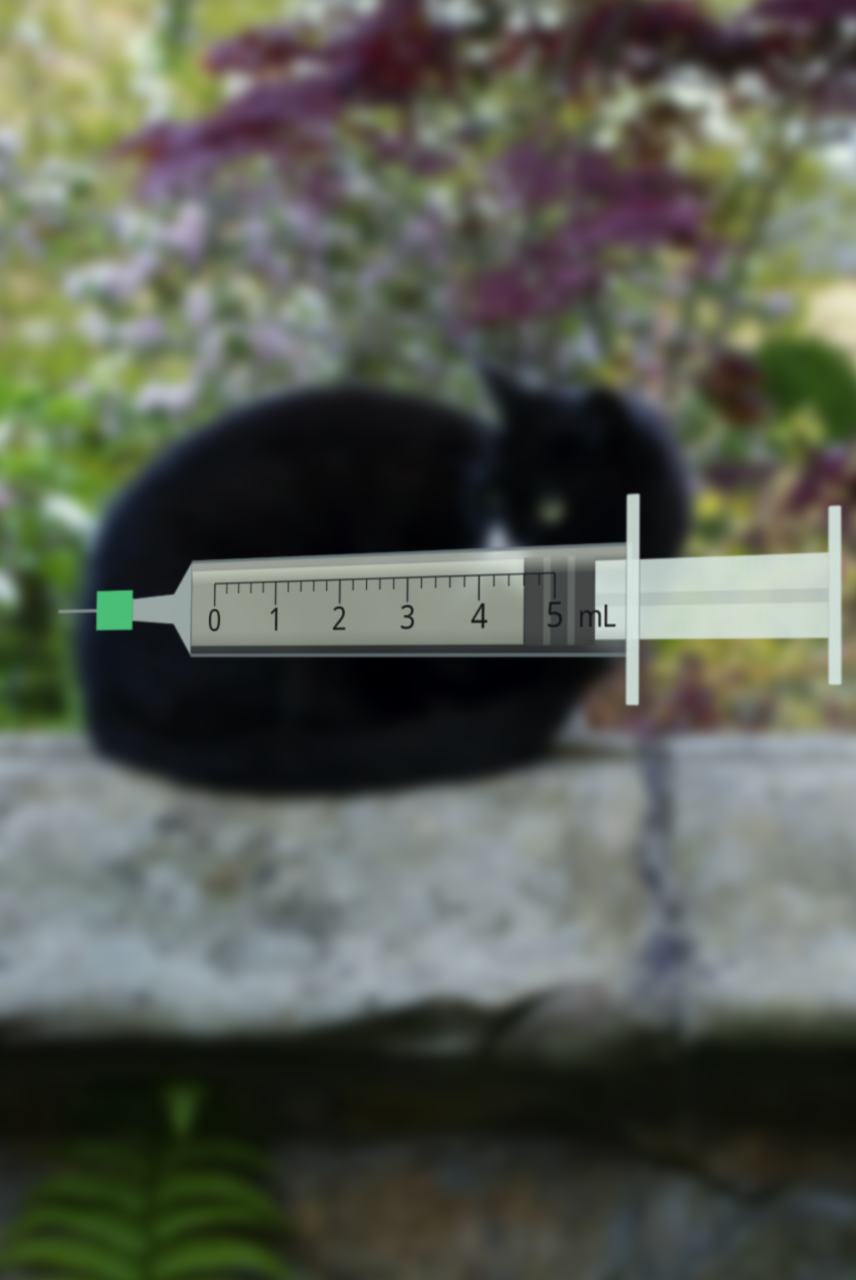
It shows 4.6mL
